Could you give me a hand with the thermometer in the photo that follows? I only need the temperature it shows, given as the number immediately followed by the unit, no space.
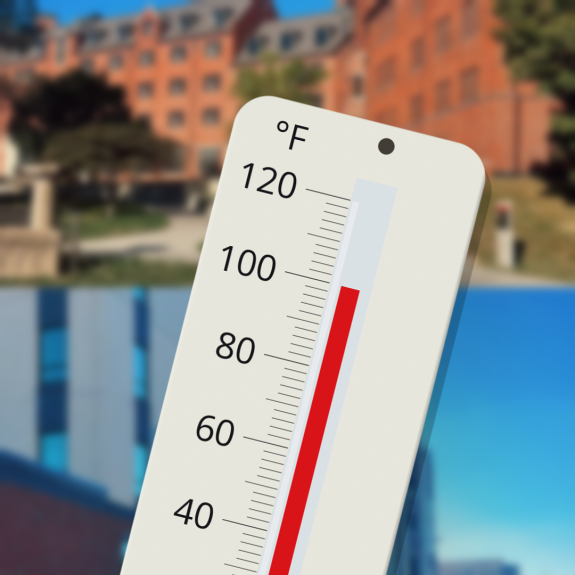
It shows 100°F
